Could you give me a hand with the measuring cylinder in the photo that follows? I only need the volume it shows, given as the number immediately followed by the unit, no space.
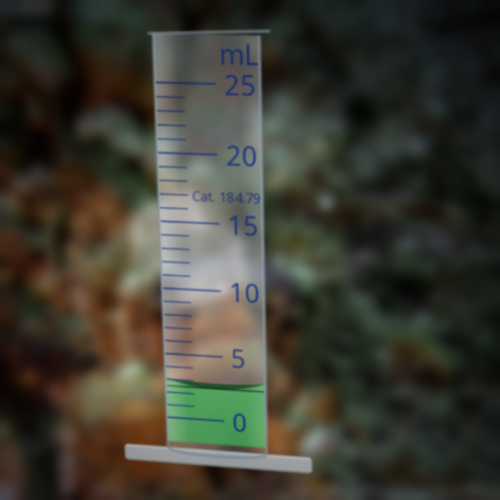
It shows 2.5mL
